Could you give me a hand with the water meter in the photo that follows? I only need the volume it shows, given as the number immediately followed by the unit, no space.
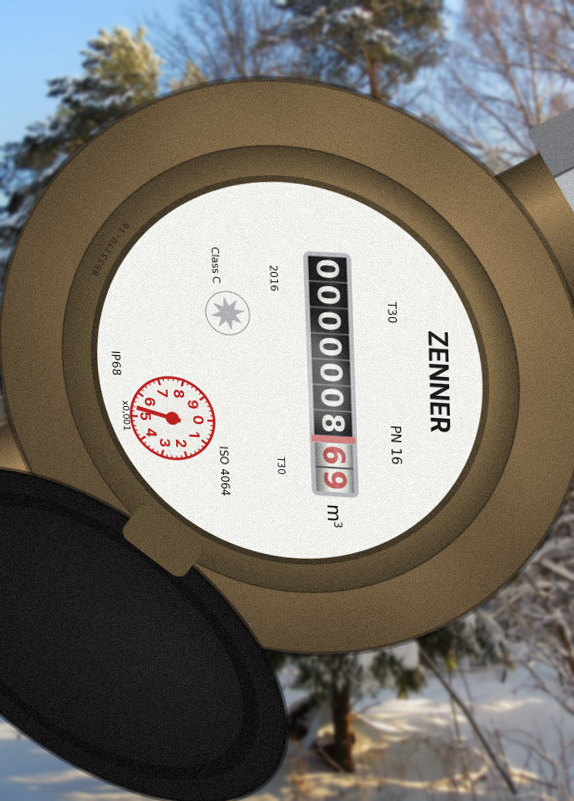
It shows 8.695m³
